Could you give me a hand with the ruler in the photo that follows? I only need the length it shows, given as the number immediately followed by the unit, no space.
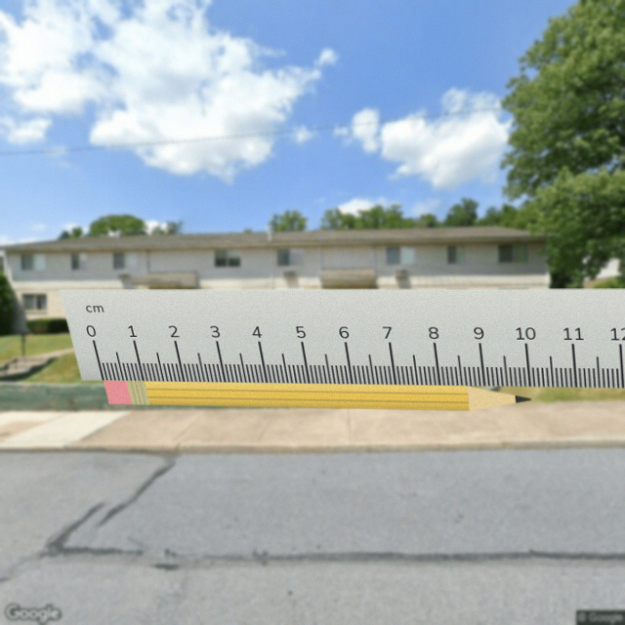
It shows 10cm
